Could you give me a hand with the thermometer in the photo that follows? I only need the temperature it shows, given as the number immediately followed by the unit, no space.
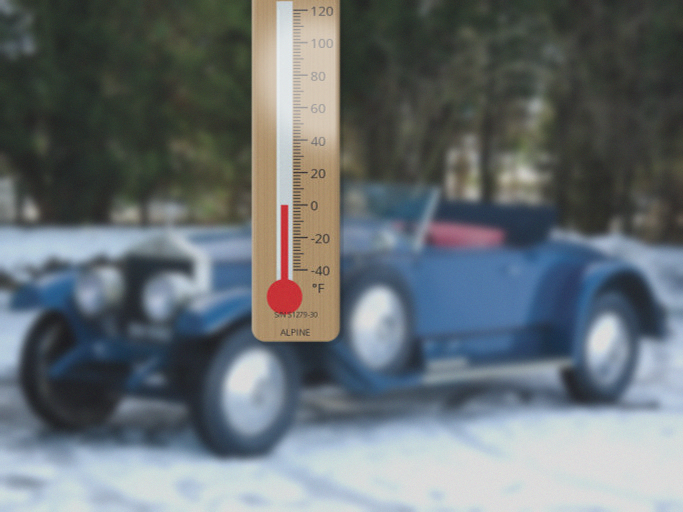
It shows 0°F
